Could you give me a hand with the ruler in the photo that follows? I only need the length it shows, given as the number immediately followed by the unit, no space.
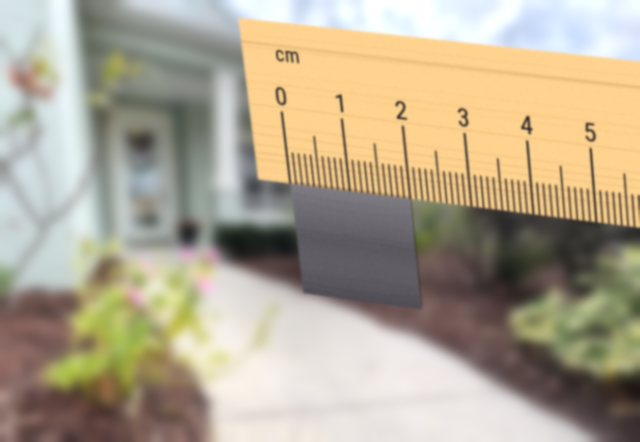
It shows 2cm
